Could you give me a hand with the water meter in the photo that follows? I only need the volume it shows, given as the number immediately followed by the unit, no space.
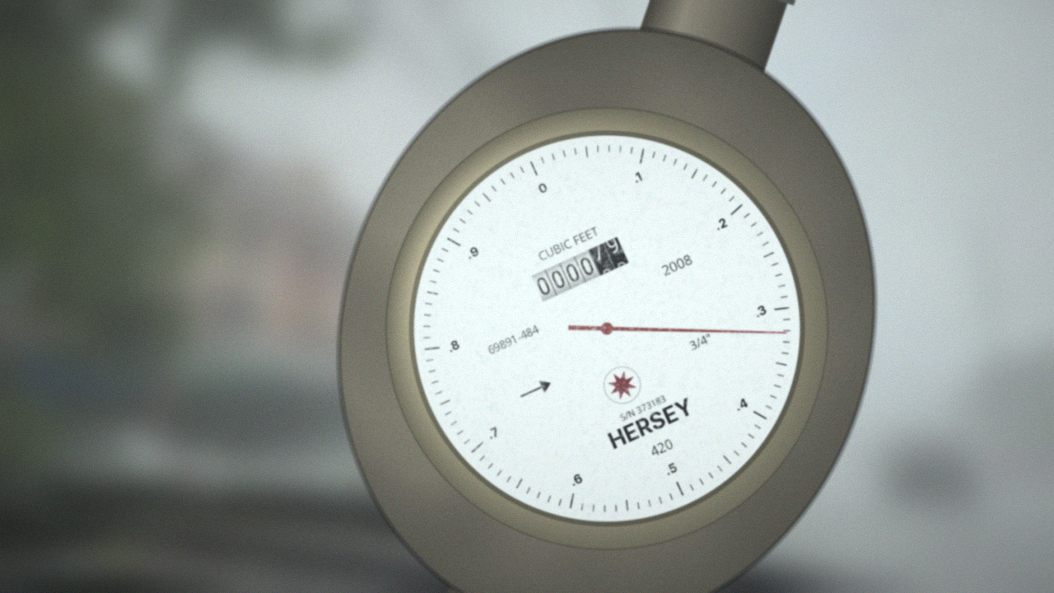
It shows 79.32ft³
